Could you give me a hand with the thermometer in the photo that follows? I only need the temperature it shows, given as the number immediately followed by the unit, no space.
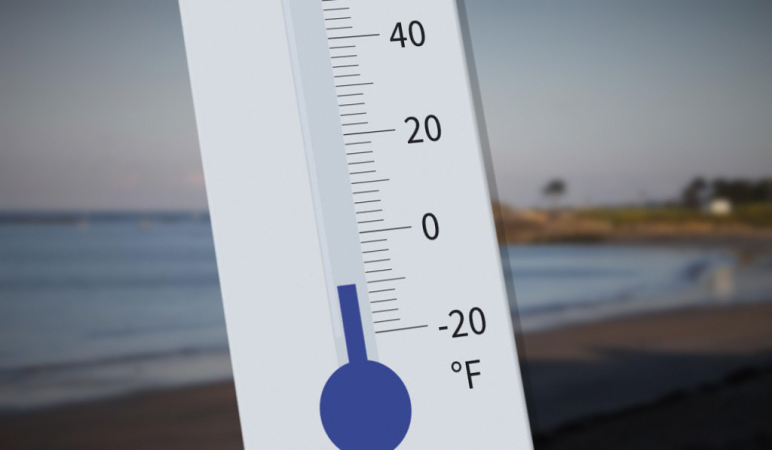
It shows -10°F
